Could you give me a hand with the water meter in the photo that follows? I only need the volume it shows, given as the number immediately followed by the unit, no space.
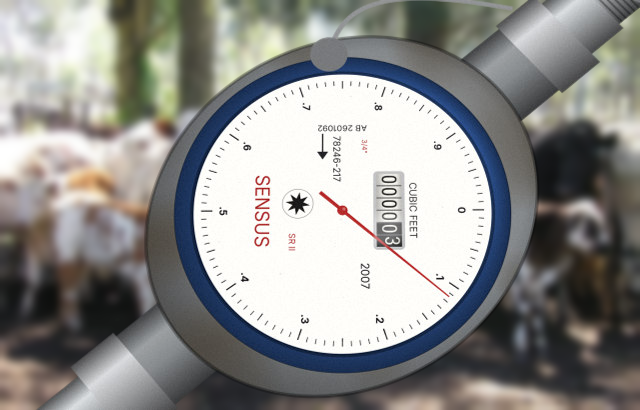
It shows 3.11ft³
